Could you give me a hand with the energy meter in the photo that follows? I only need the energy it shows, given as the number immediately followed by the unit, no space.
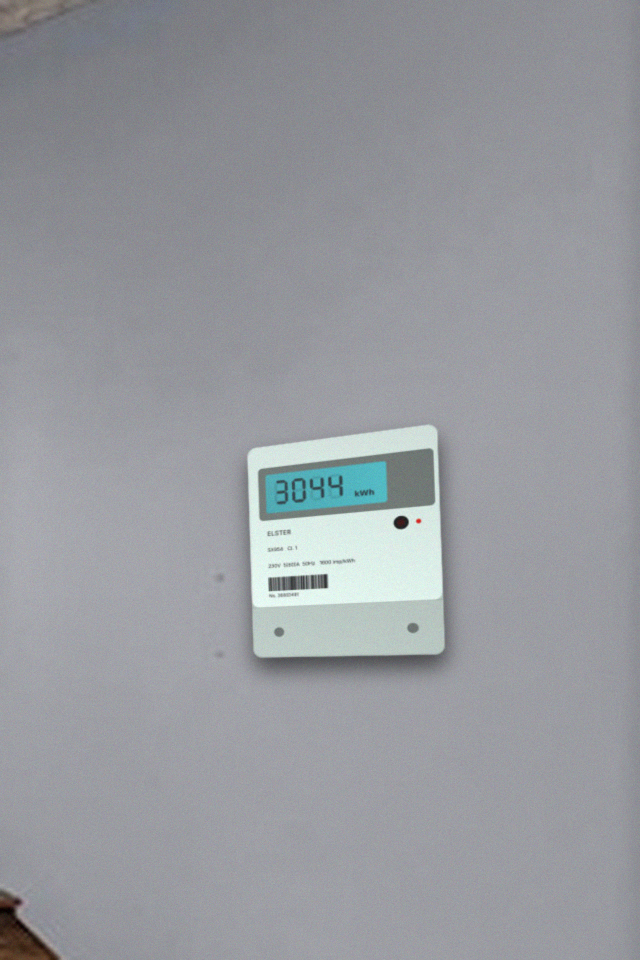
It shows 3044kWh
